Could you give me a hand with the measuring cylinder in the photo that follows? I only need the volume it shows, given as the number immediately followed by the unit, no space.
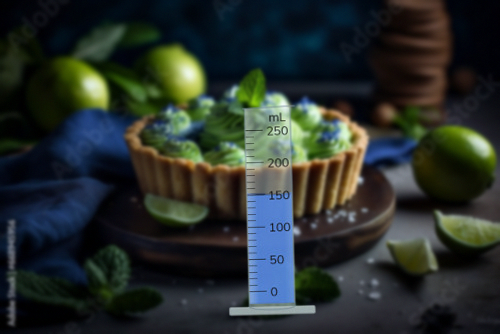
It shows 150mL
